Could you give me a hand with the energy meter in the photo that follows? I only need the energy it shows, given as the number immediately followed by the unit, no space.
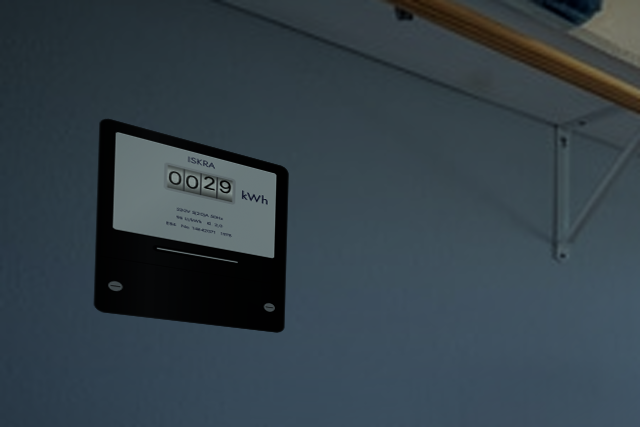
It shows 29kWh
